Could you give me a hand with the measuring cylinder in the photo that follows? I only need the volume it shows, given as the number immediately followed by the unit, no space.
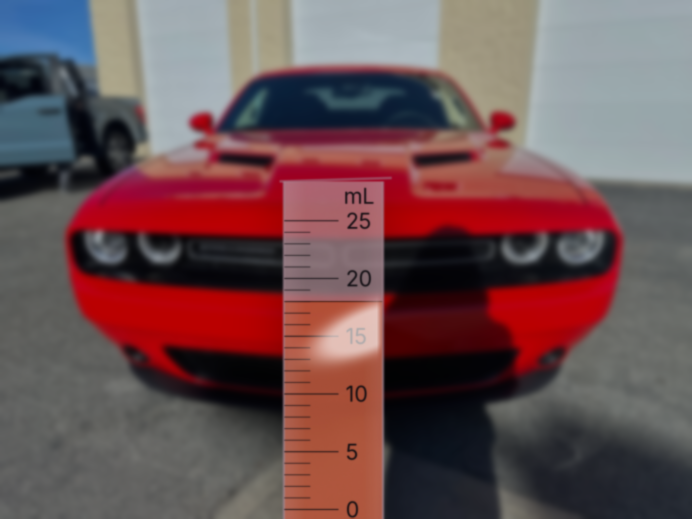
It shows 18mL
